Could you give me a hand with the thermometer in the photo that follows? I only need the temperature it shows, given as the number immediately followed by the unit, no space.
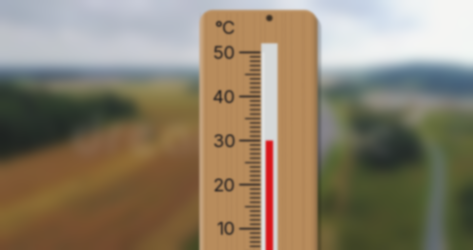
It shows 30°C
